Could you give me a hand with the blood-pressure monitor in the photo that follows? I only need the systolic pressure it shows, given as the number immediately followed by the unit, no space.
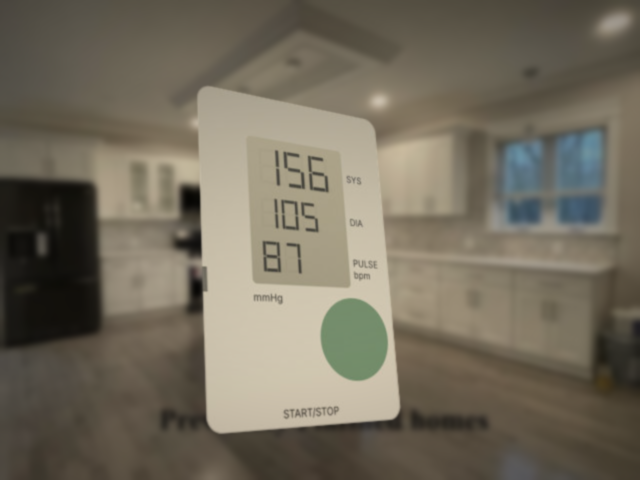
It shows 156mmHg
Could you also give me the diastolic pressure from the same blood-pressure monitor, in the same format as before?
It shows 105mmHg
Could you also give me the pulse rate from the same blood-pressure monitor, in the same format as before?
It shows 87bpm
